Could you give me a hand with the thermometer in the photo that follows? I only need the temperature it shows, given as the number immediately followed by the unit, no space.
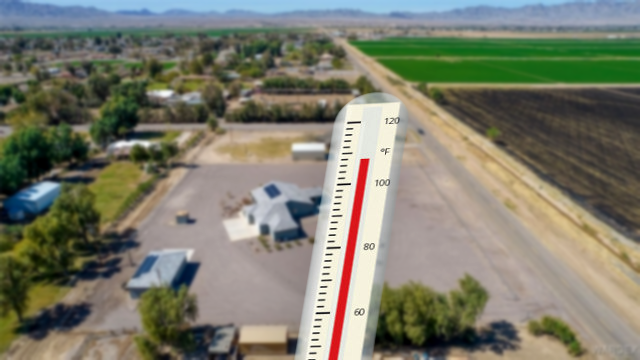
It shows 108°F
